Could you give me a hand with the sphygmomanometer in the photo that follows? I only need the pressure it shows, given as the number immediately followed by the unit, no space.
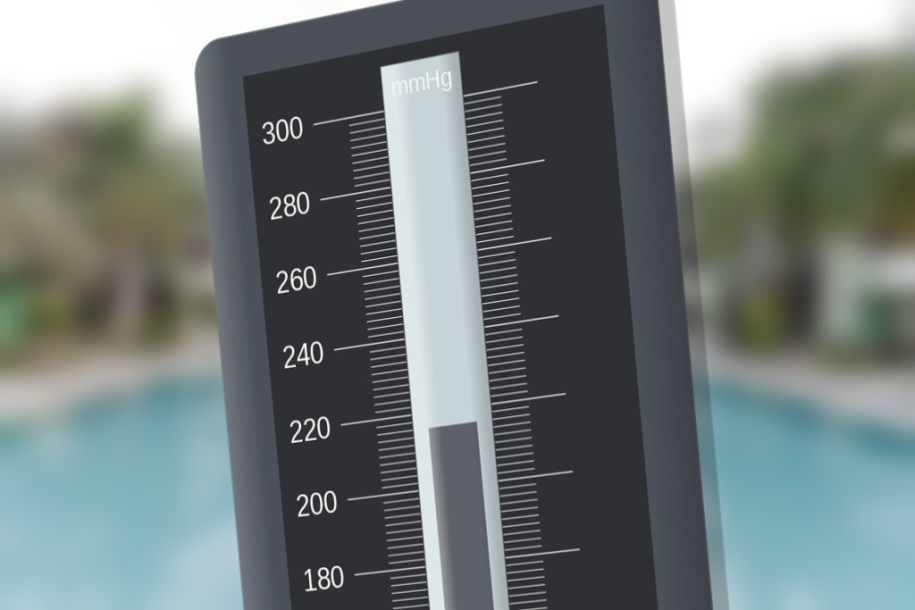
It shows 216mmHg
